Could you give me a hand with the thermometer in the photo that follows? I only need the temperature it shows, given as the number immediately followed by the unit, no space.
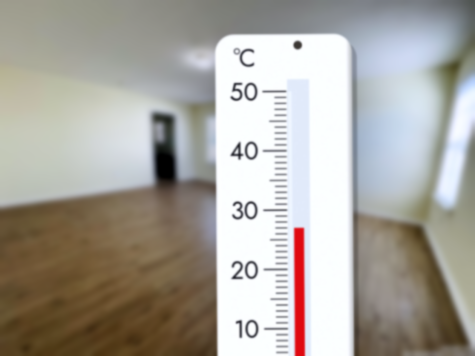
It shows 27°C
